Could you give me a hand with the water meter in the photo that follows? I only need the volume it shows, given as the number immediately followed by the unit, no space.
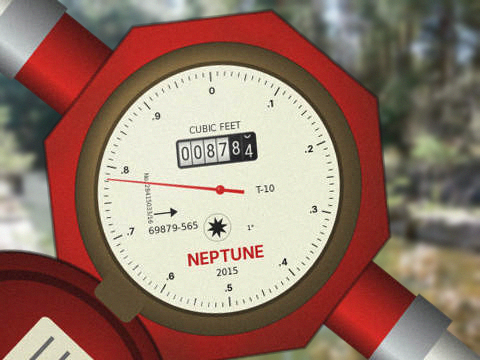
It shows 8783.78ft³
